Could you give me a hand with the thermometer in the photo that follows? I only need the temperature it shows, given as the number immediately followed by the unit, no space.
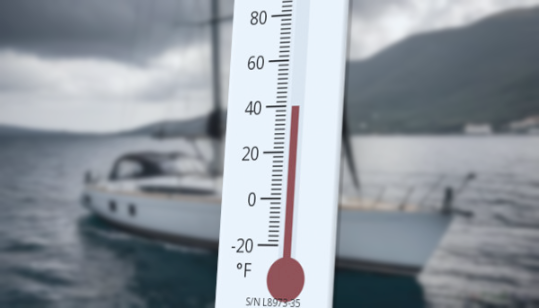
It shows 40°F
